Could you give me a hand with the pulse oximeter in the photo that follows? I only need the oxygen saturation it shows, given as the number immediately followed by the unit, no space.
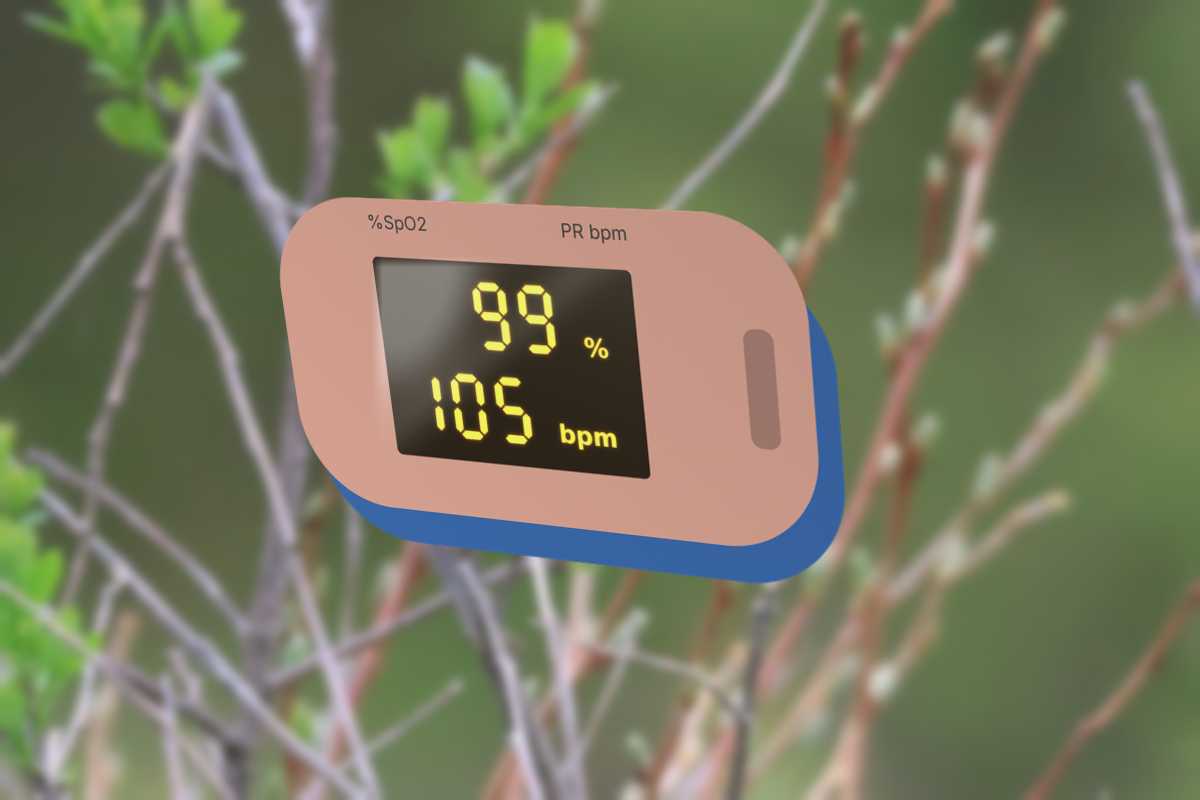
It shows 99%
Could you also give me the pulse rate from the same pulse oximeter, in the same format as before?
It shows 105bpm
